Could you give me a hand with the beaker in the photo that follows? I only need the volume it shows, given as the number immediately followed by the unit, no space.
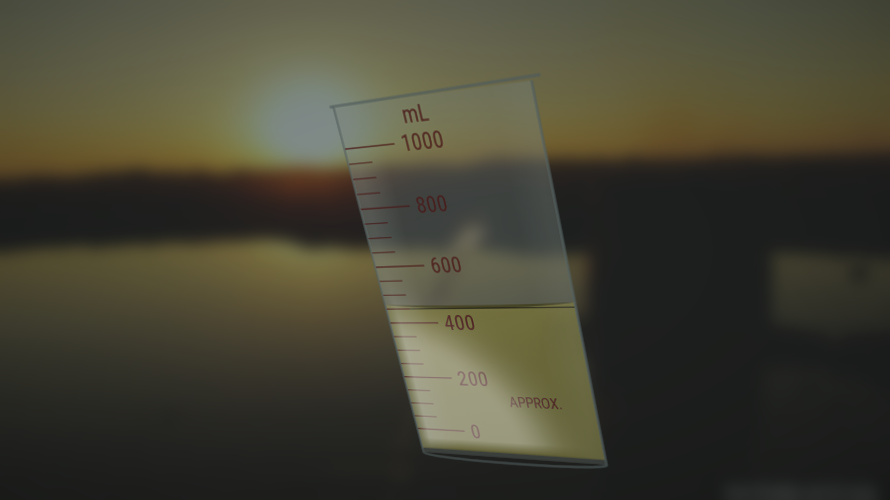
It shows 450mL
